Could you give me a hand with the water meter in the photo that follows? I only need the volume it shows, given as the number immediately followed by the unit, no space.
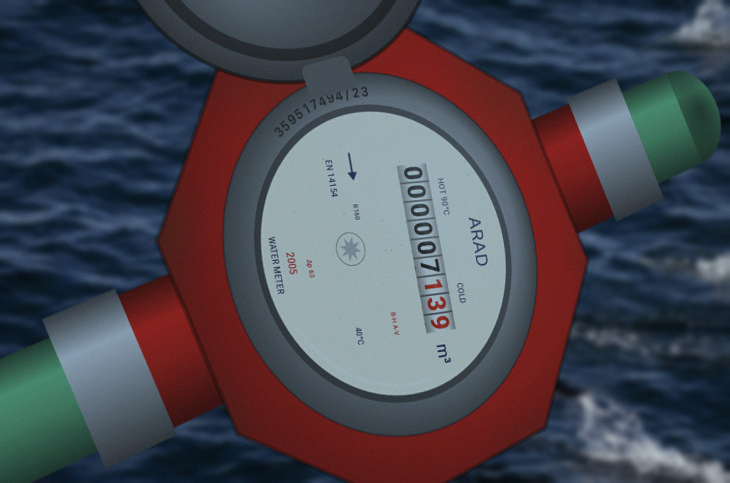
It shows 7.139m³
